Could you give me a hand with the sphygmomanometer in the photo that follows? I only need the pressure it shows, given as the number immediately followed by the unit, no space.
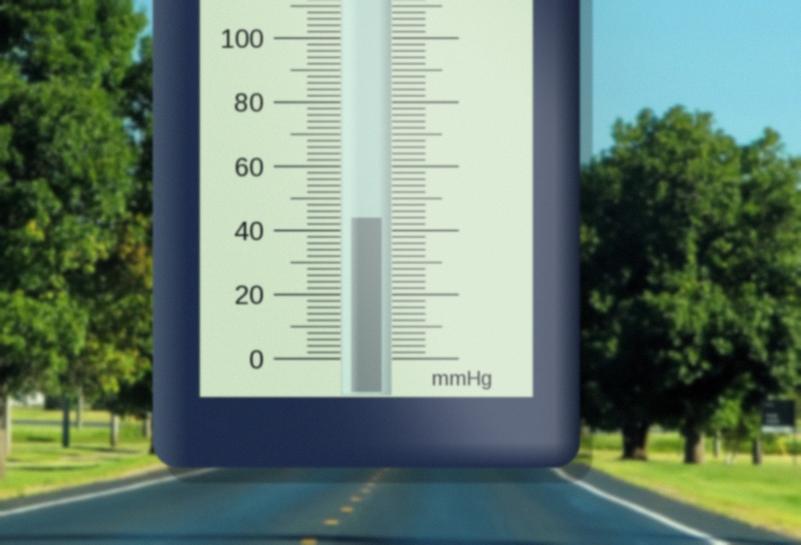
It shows 44mmHg
